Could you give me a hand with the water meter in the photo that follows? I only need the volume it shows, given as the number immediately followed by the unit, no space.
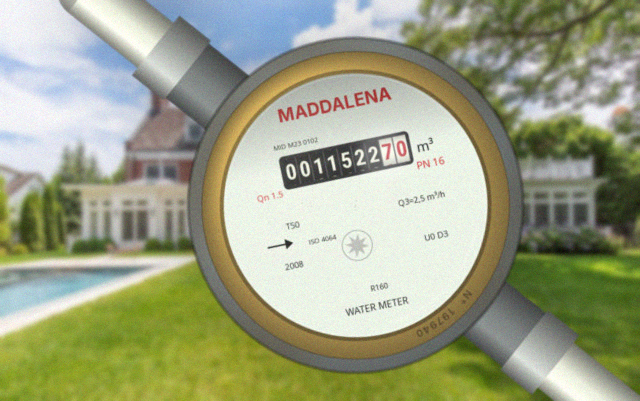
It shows 11522.70m³
